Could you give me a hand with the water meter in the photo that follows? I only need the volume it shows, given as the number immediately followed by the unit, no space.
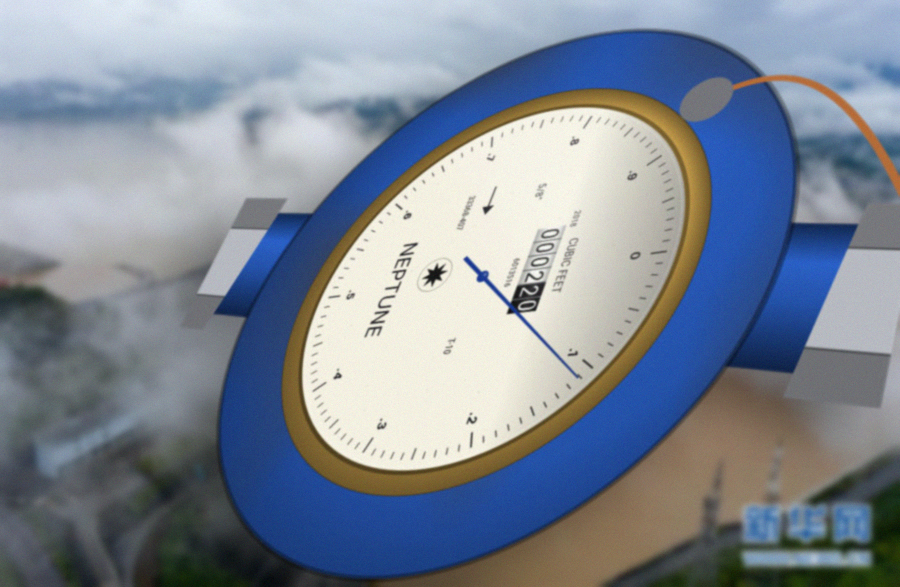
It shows 220.11ft³
